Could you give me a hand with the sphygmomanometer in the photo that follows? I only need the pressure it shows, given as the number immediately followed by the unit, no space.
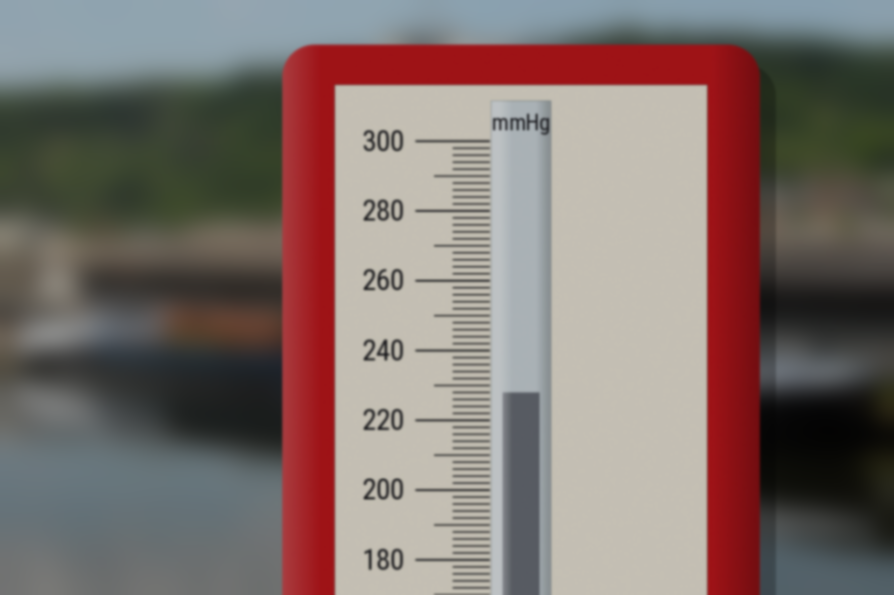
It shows 228mmHg
